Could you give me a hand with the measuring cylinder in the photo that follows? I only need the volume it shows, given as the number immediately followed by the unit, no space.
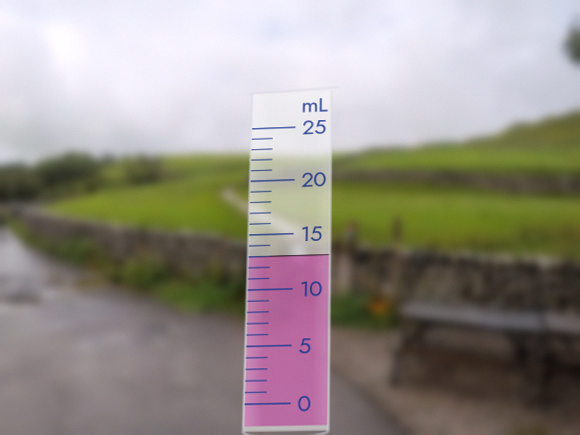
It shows 13mL
